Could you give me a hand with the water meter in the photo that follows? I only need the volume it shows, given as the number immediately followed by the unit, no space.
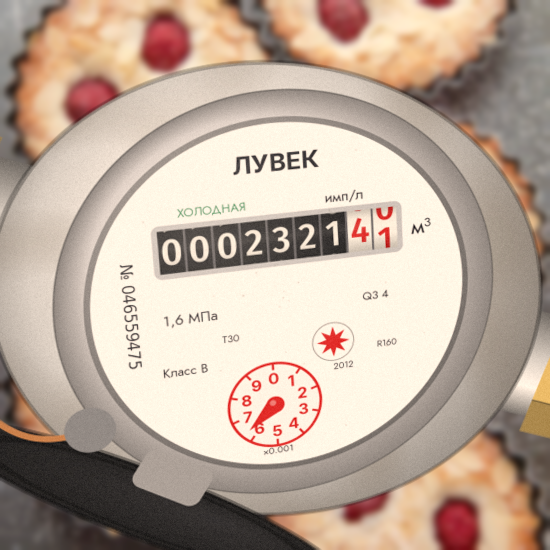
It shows 2321.406m³
